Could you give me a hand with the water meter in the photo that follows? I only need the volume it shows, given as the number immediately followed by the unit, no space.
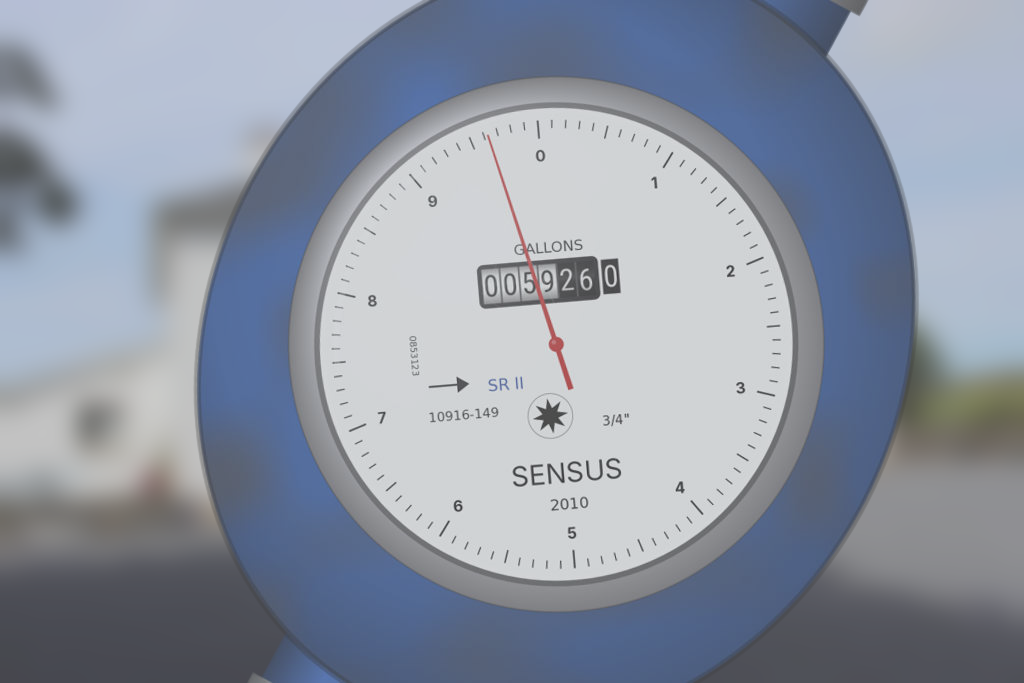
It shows 59259.6gal
